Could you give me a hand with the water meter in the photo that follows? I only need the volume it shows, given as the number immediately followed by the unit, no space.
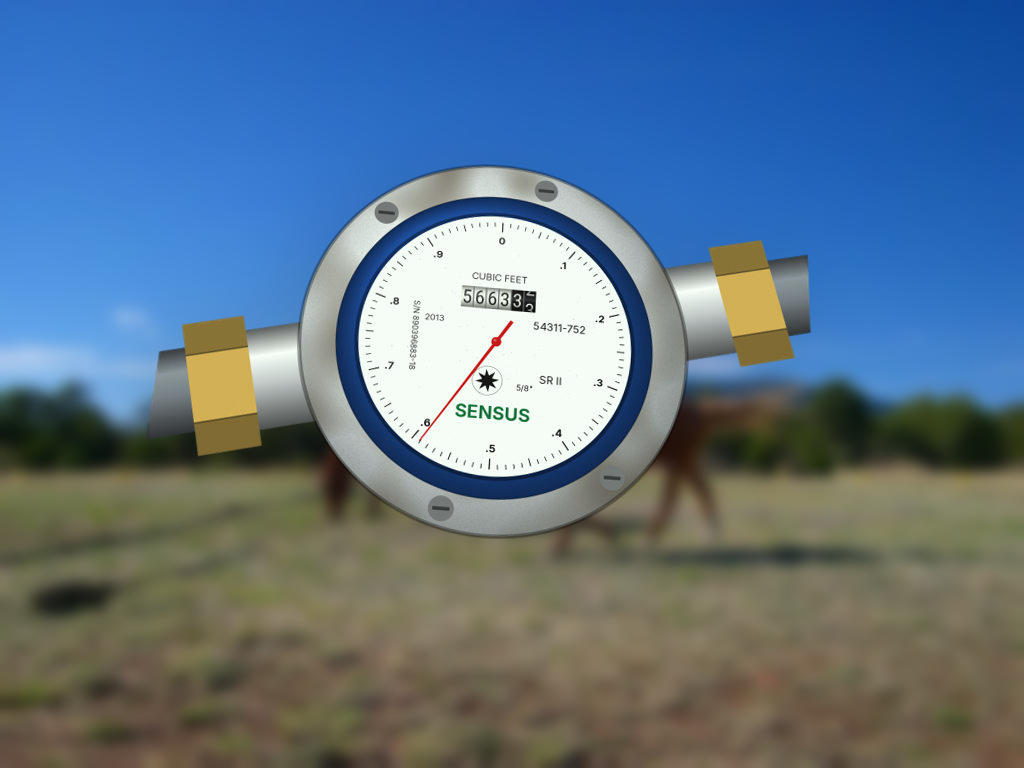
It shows 566332.59ft³
